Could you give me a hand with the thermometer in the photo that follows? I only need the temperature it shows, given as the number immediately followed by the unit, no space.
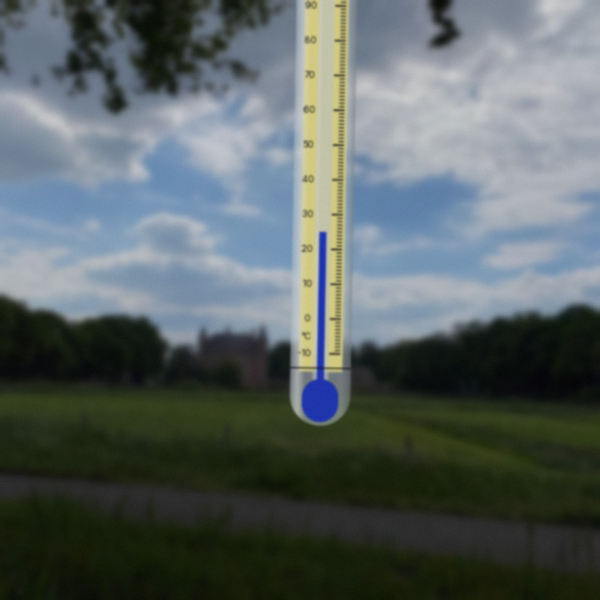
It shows 25°C
